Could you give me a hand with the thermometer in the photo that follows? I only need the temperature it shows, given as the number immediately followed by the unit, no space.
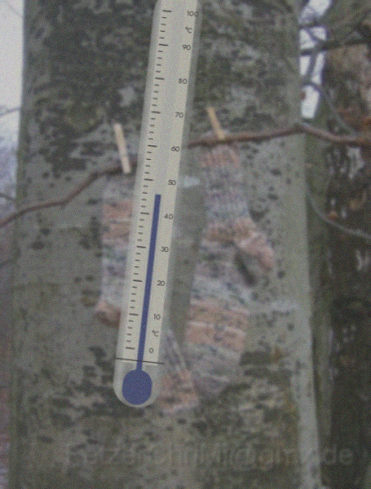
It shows 46°C
